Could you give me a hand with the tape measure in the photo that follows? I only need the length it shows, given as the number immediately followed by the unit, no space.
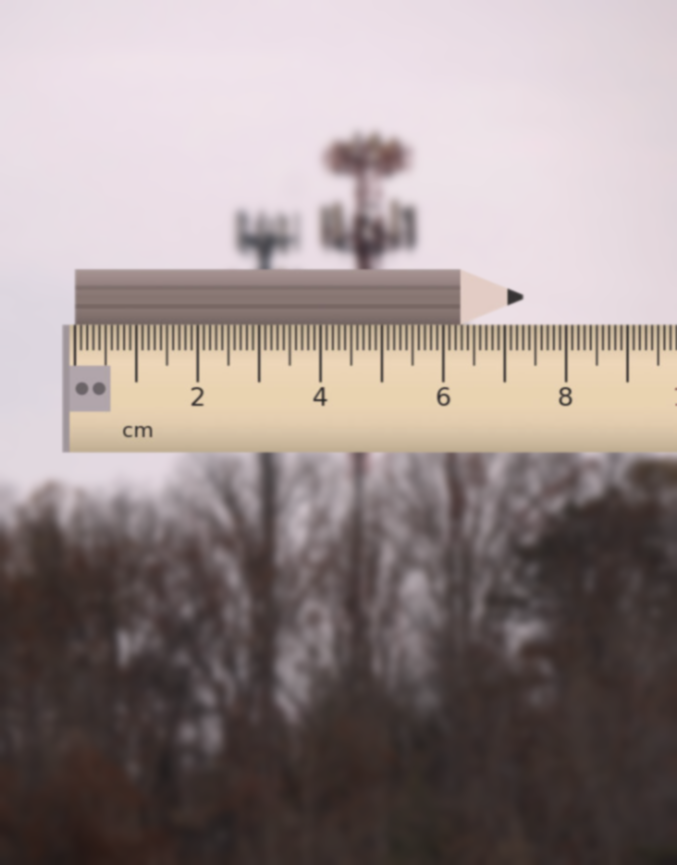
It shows 7.3cm
